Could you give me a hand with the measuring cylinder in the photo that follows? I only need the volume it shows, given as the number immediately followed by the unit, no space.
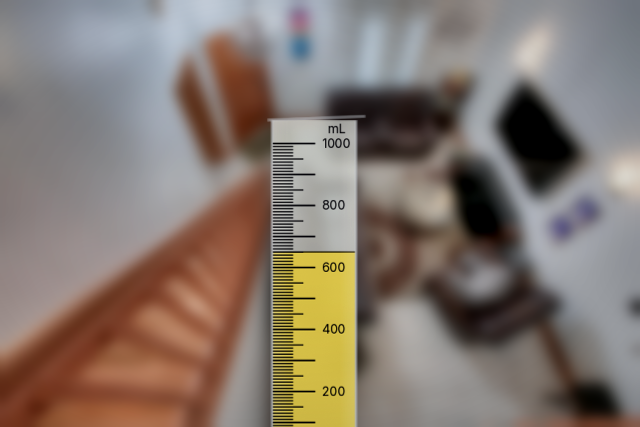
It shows 650mL
